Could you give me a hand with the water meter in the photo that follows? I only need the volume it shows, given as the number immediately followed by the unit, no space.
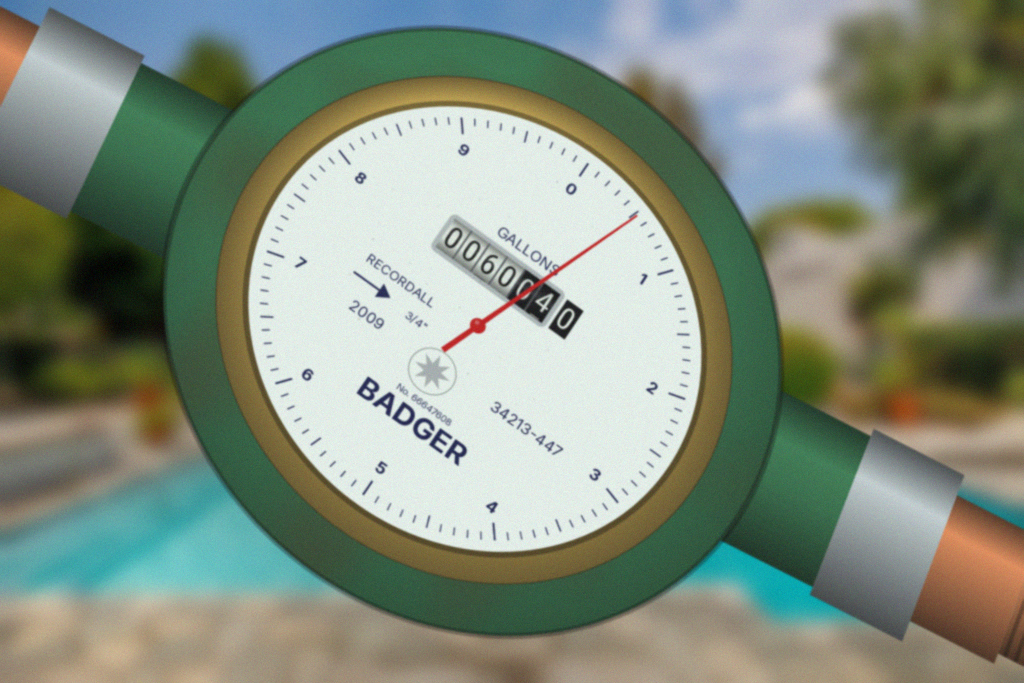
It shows 60040.5gal
